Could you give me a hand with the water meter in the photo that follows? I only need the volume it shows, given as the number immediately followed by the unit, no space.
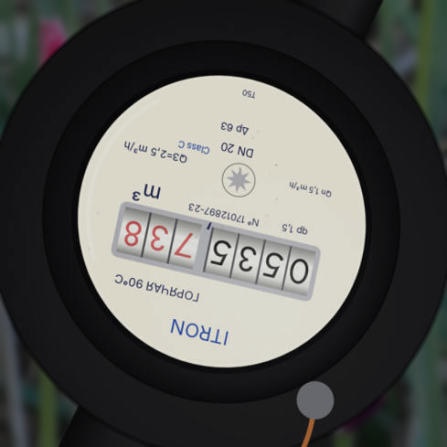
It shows 535.738m³
